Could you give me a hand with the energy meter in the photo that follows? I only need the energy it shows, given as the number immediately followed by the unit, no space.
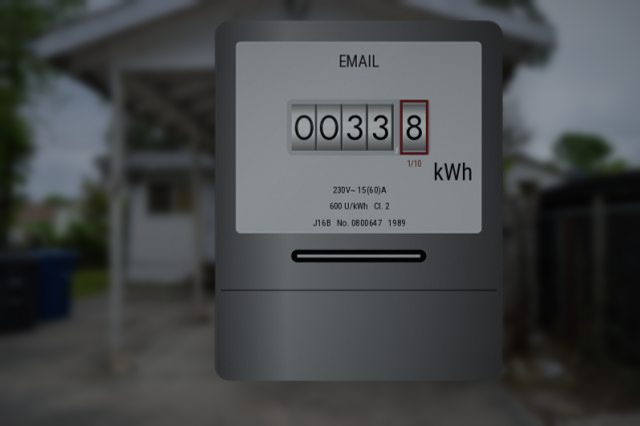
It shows 33.8kWh
